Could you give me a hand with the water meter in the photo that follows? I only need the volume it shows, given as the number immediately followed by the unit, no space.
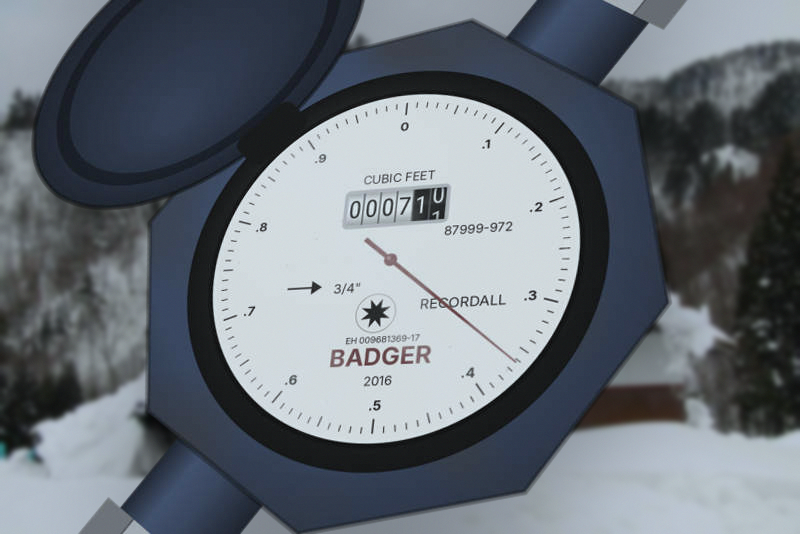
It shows 710.36ft³
